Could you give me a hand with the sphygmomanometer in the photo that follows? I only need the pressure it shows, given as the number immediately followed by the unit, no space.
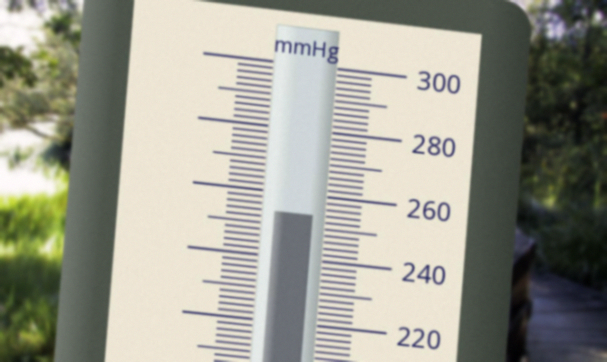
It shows 254mmHg
